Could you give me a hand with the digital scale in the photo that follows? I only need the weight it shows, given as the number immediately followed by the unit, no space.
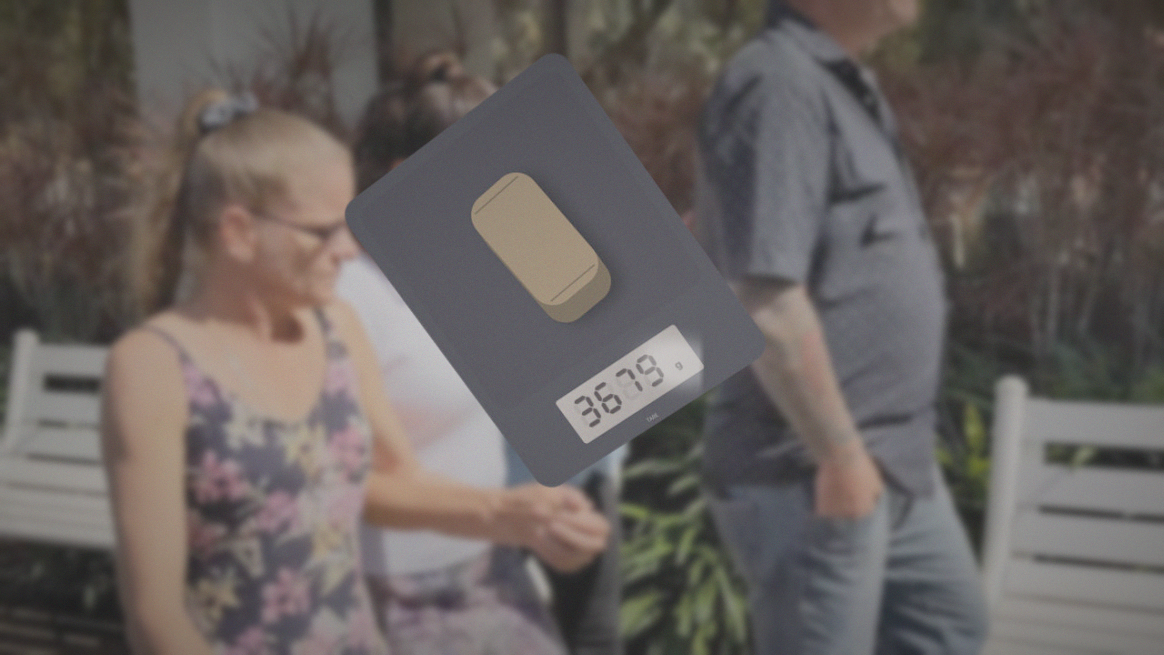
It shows 3679g
